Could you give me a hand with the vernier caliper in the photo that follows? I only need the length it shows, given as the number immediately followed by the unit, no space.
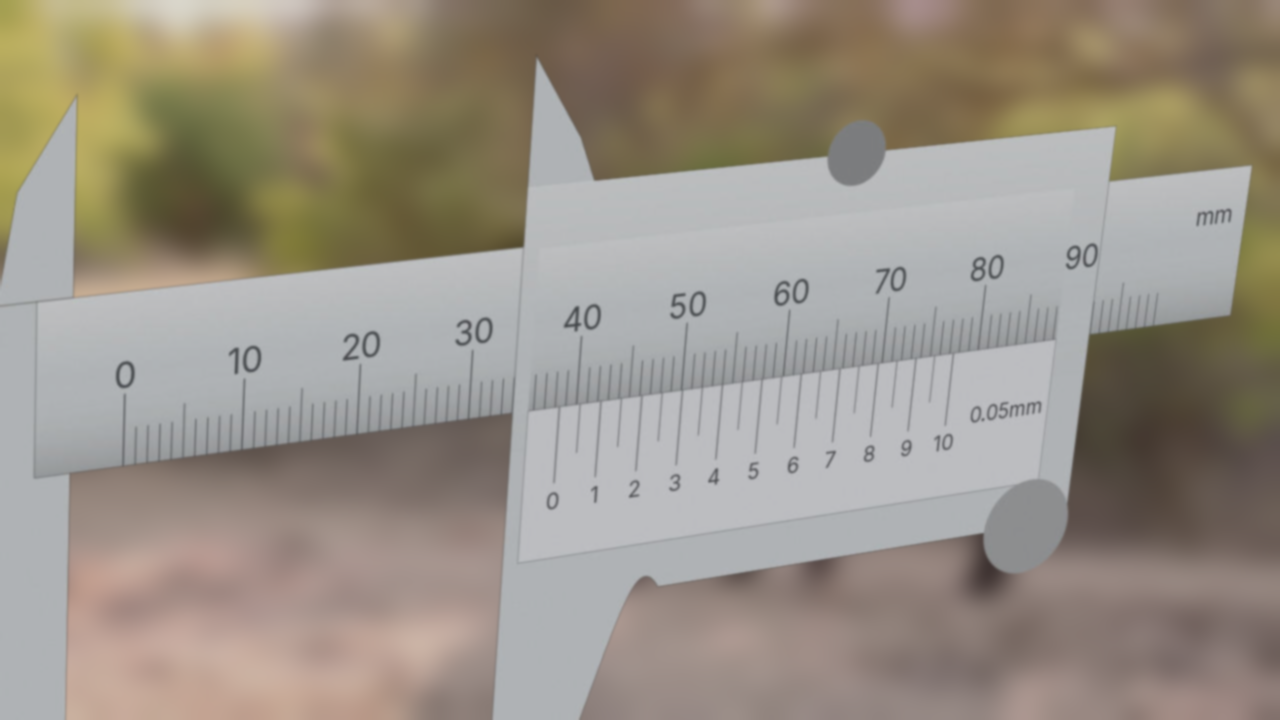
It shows 38.4mm
